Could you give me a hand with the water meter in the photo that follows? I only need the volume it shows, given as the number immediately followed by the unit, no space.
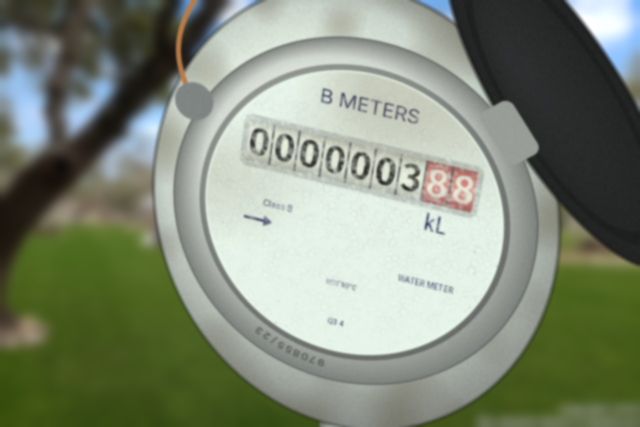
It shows 3.88kL
